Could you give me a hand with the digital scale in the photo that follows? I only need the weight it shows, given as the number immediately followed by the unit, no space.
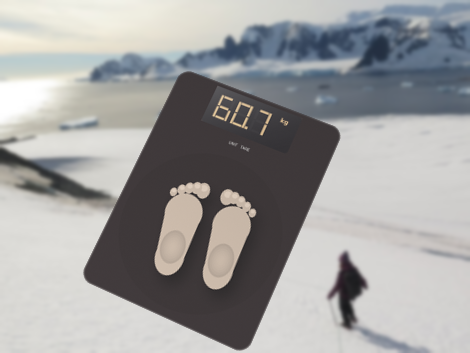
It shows 60.7kg
